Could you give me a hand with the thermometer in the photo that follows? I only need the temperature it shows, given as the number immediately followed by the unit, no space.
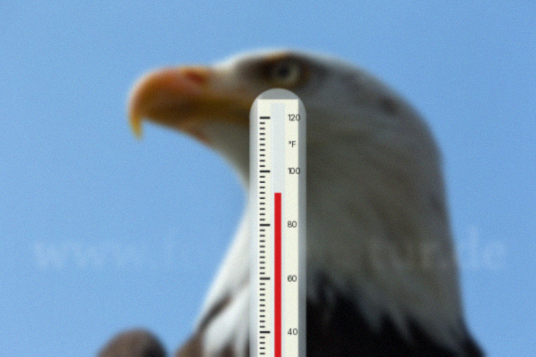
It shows 92°F
